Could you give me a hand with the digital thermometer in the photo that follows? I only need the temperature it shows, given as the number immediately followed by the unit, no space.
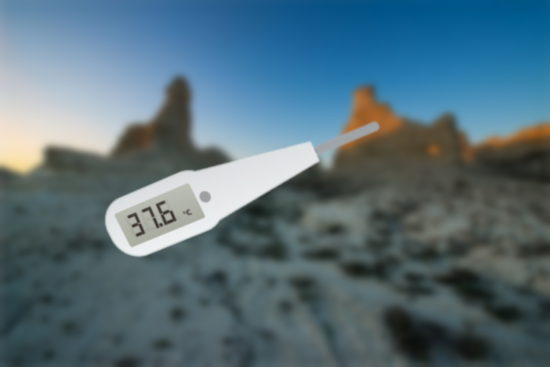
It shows 37.6°C
